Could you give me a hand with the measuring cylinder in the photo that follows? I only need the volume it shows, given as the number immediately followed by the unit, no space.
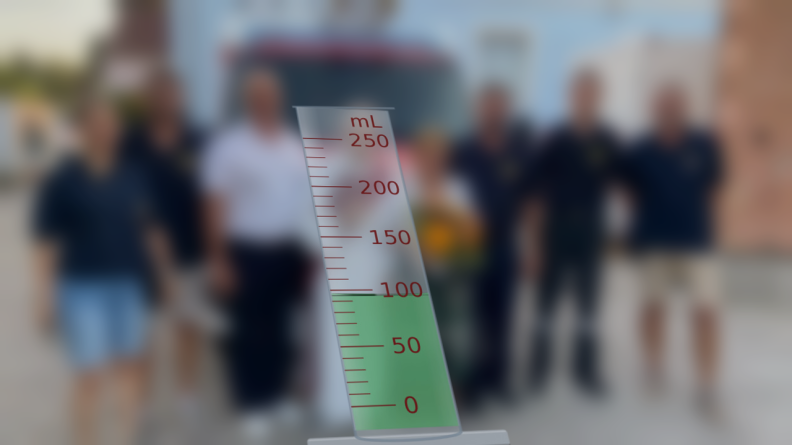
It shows 95mL
